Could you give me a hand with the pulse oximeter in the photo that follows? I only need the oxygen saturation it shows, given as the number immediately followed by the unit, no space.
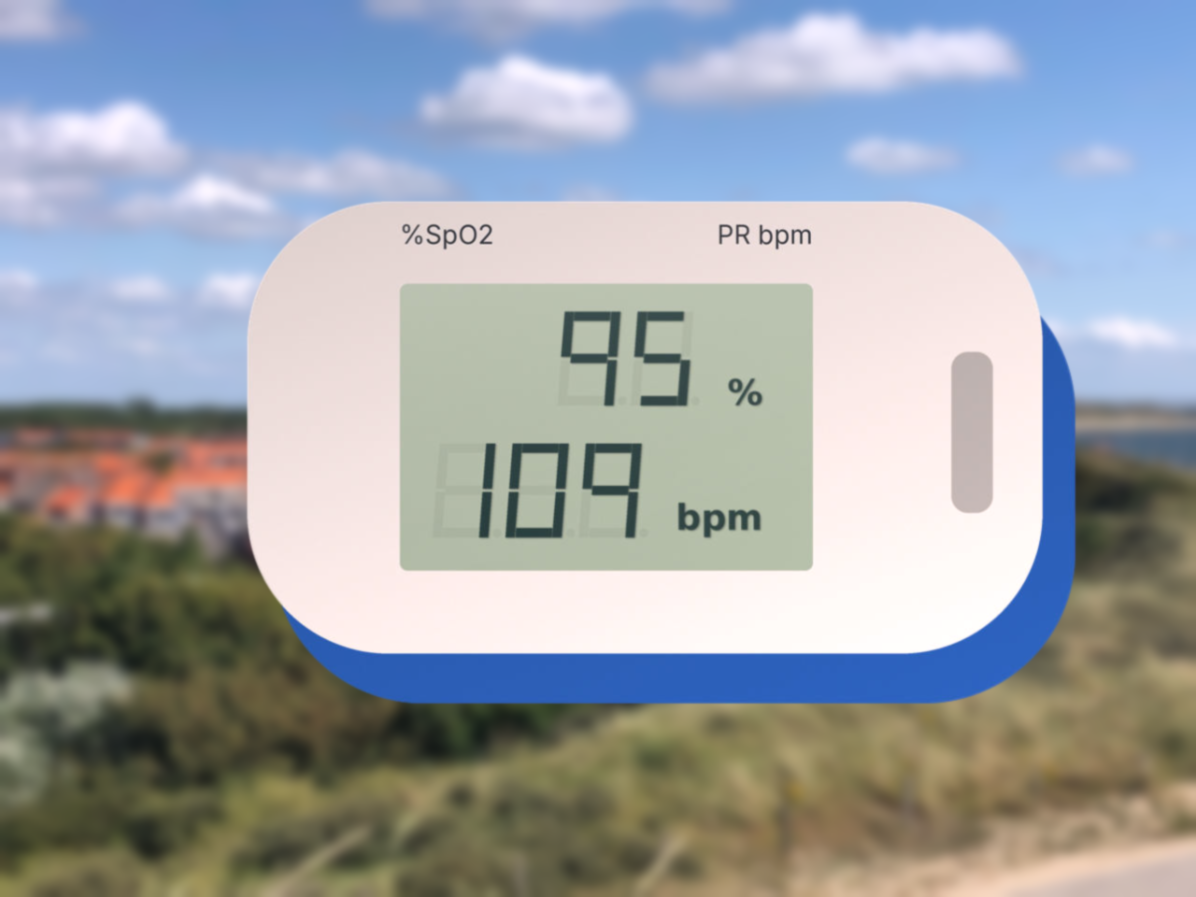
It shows 95%
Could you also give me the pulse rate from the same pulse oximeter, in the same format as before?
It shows 109bpm
